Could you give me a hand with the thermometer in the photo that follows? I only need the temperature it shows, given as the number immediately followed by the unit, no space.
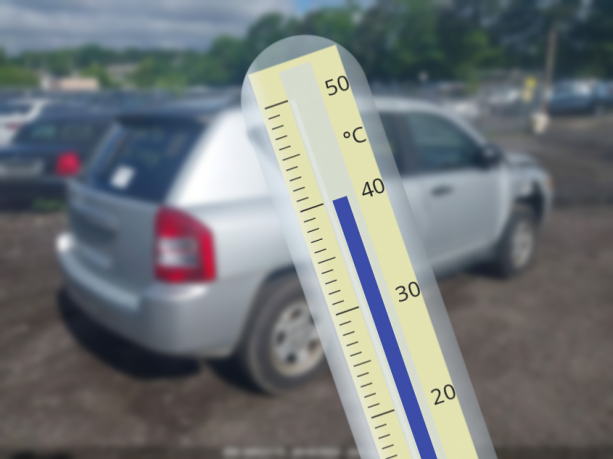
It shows 40°C
